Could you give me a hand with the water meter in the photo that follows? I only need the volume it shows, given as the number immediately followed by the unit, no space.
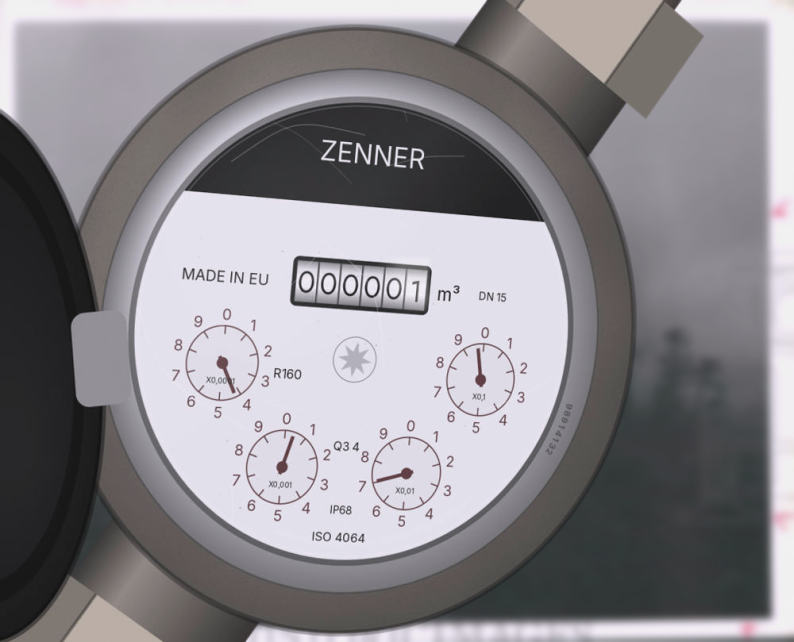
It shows 0.9704m³
